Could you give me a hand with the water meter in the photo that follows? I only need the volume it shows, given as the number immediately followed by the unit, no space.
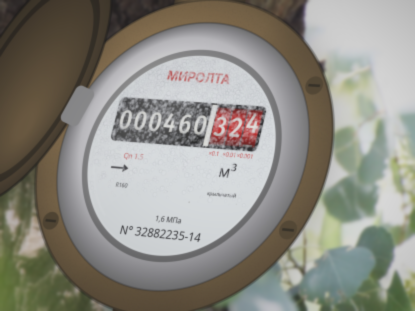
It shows 460.324m³
